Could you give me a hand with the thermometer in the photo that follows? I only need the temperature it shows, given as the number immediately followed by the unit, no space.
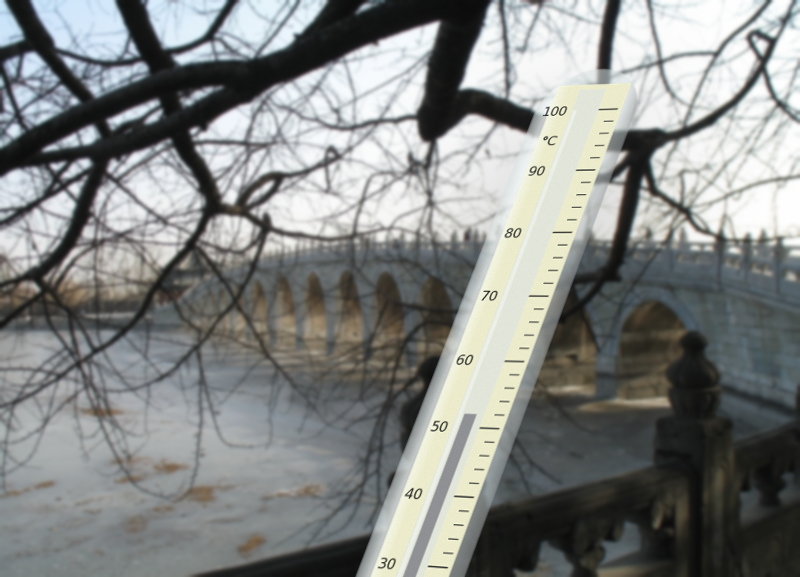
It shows 52°C
